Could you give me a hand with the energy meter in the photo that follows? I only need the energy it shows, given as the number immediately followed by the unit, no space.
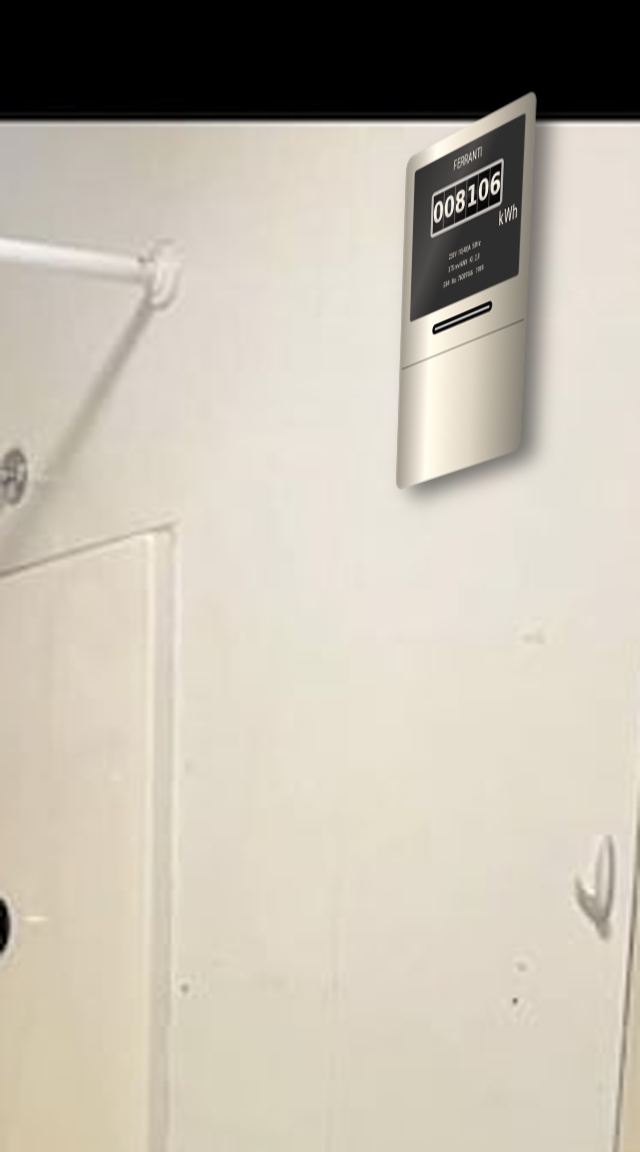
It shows 8106kWh
